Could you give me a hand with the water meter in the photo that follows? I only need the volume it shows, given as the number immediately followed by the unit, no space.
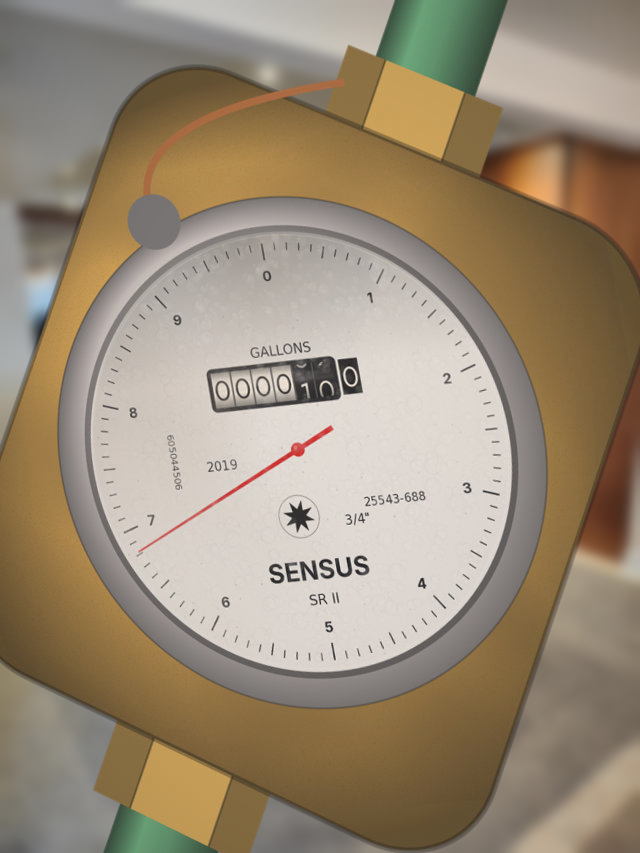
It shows 96.8gal
